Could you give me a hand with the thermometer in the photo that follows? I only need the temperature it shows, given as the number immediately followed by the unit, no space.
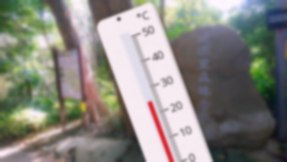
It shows 25°C
